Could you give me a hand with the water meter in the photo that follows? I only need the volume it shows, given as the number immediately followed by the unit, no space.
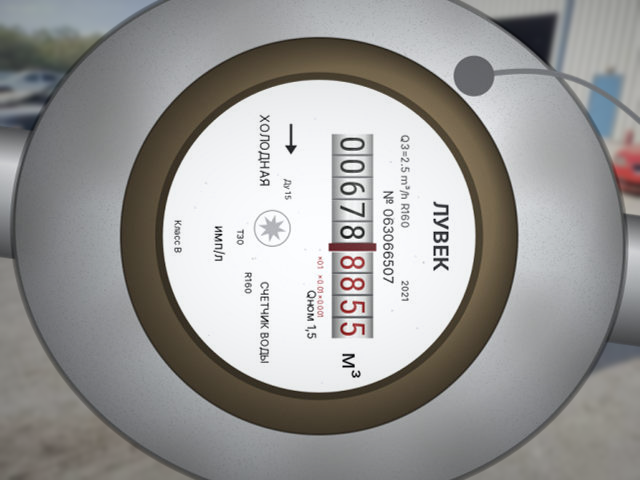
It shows 678.8855m³
